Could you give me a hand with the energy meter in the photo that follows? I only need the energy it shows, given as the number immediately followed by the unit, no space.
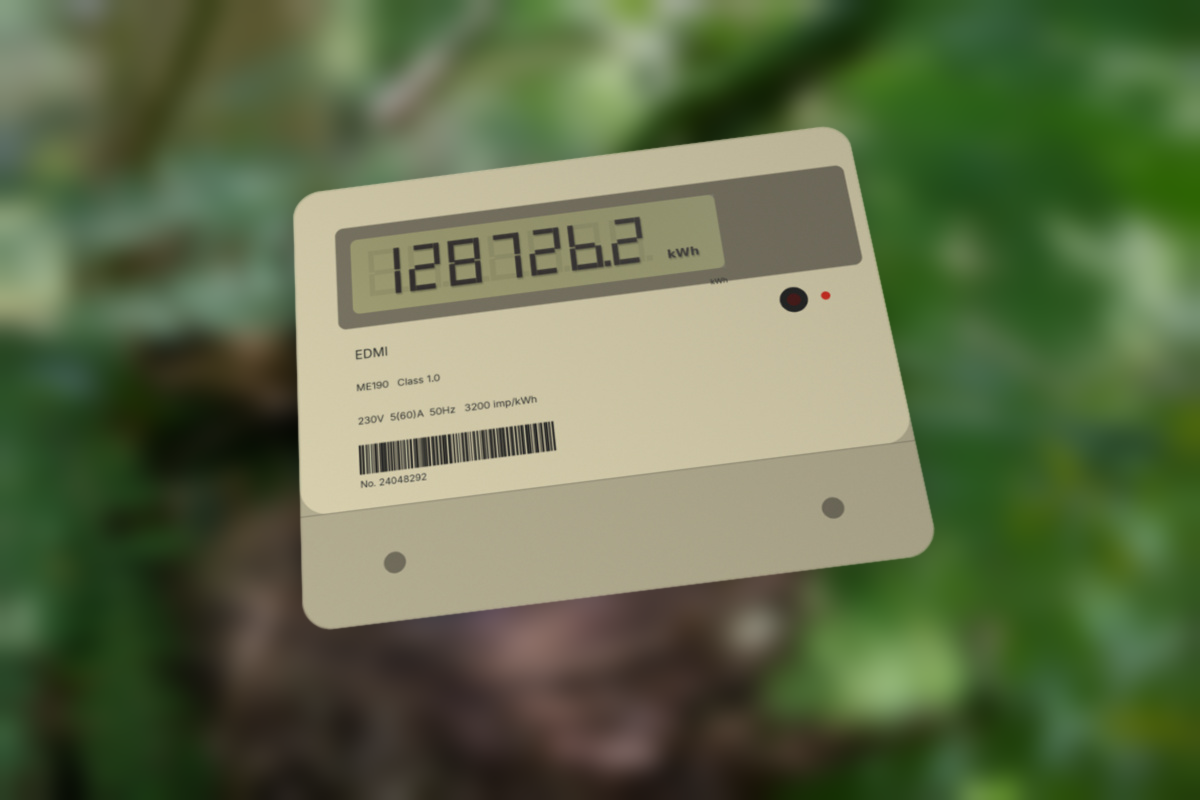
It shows 128726.2kWh
